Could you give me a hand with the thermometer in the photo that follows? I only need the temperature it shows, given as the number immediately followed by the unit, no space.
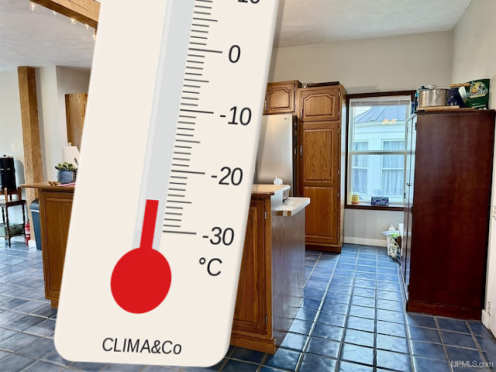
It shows -25°C
